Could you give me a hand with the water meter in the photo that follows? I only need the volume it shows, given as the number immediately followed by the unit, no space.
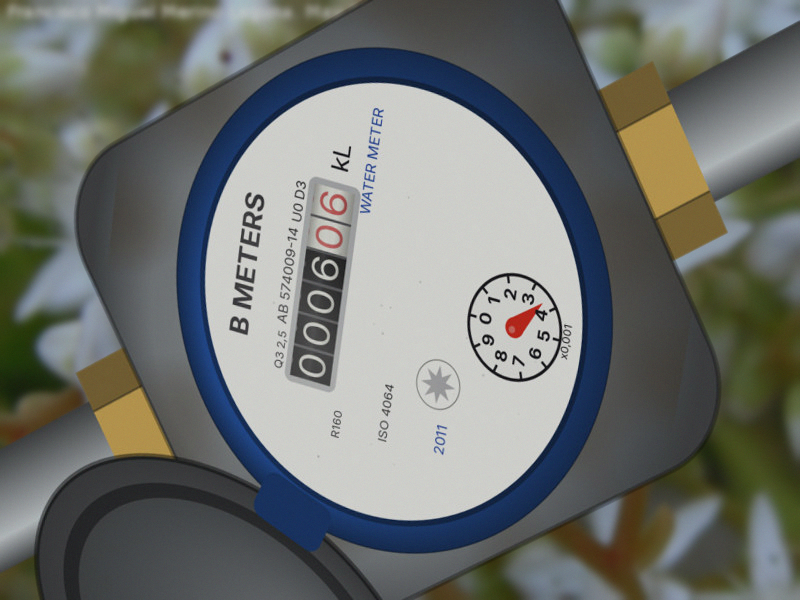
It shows 6.063kL
